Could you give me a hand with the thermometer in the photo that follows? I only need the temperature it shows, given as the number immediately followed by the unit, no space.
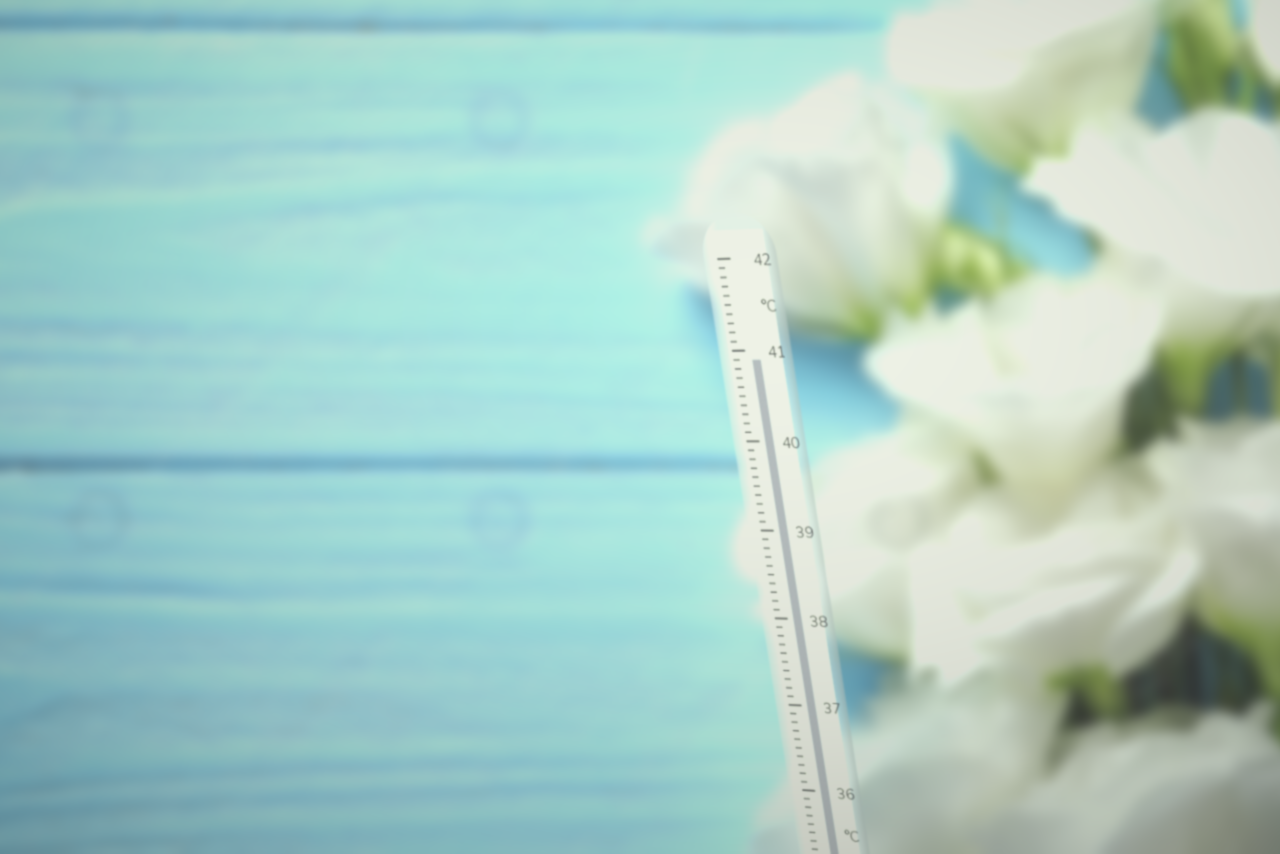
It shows 40.9°C
